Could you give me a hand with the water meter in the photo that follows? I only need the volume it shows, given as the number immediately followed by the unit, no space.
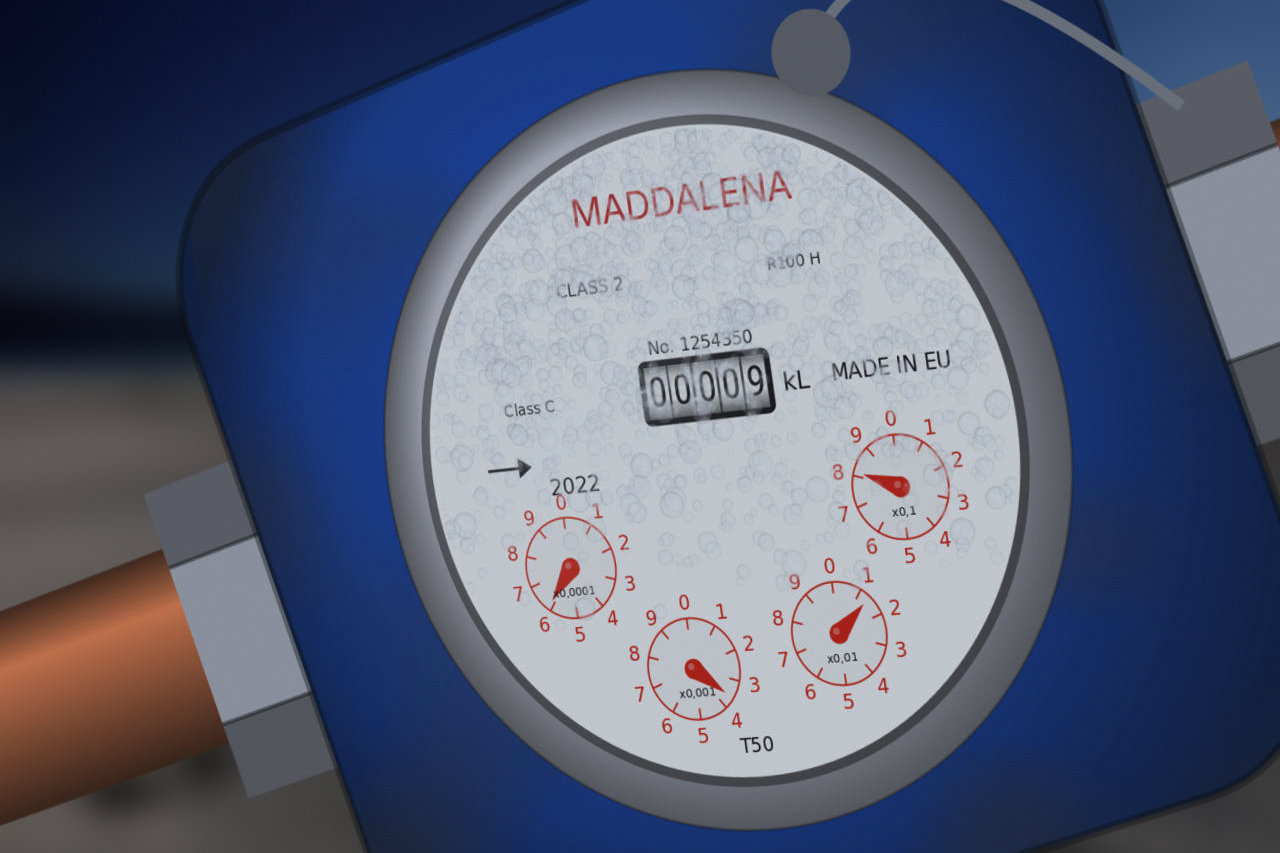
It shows 9.8136kL
